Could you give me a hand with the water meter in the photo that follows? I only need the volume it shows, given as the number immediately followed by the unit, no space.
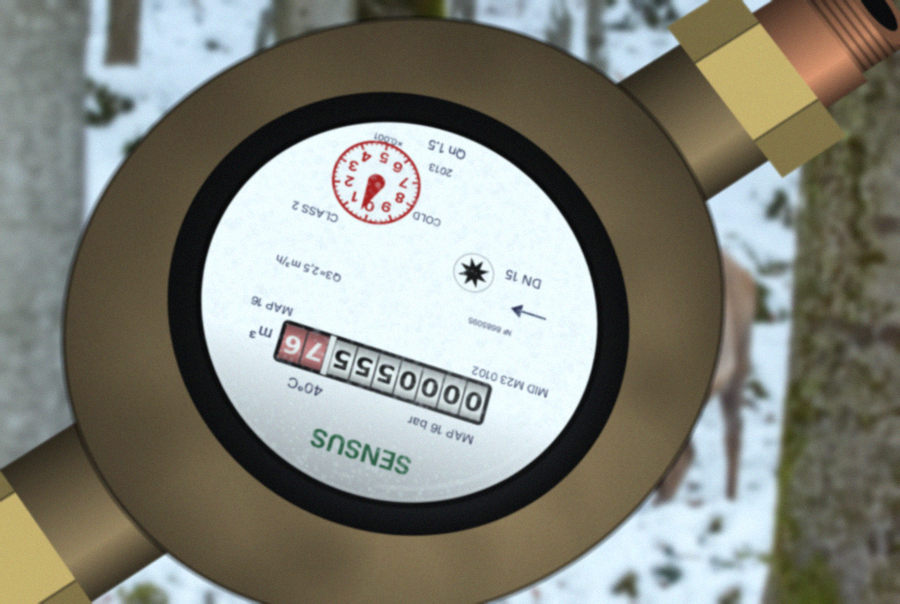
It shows 555.760m³
